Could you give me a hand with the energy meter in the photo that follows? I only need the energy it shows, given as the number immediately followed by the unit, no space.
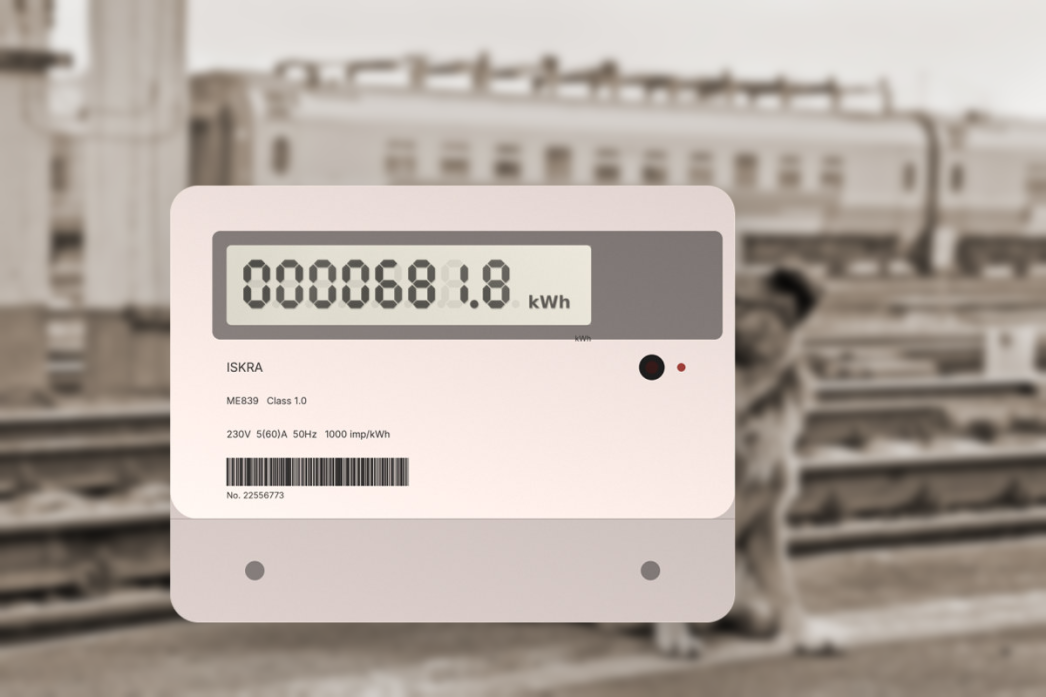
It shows 681.8kWh
